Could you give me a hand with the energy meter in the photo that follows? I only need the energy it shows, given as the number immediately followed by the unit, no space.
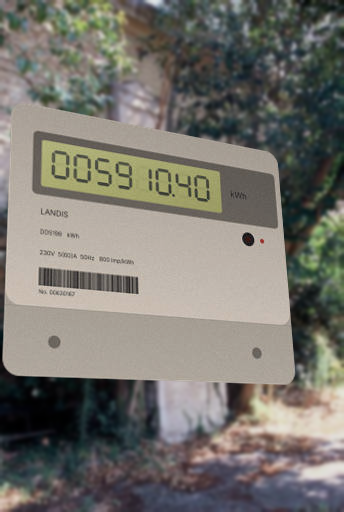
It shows 5910.40kWh
